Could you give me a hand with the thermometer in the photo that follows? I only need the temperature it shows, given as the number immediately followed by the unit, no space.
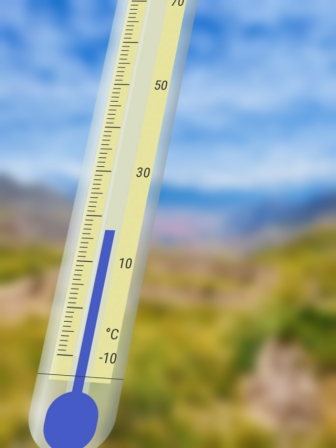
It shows 17°C
